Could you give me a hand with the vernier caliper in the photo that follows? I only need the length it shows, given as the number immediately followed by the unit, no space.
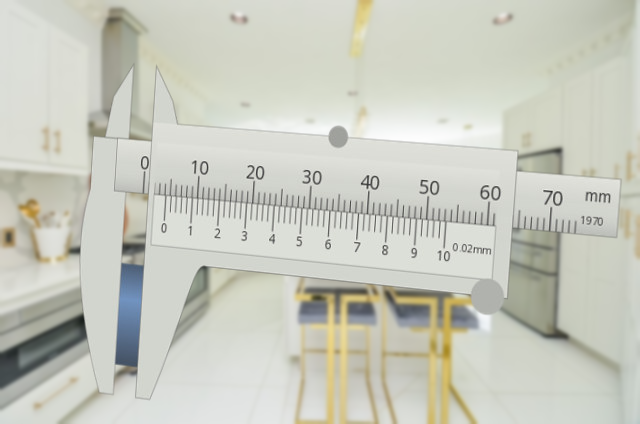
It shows 4.2mm
